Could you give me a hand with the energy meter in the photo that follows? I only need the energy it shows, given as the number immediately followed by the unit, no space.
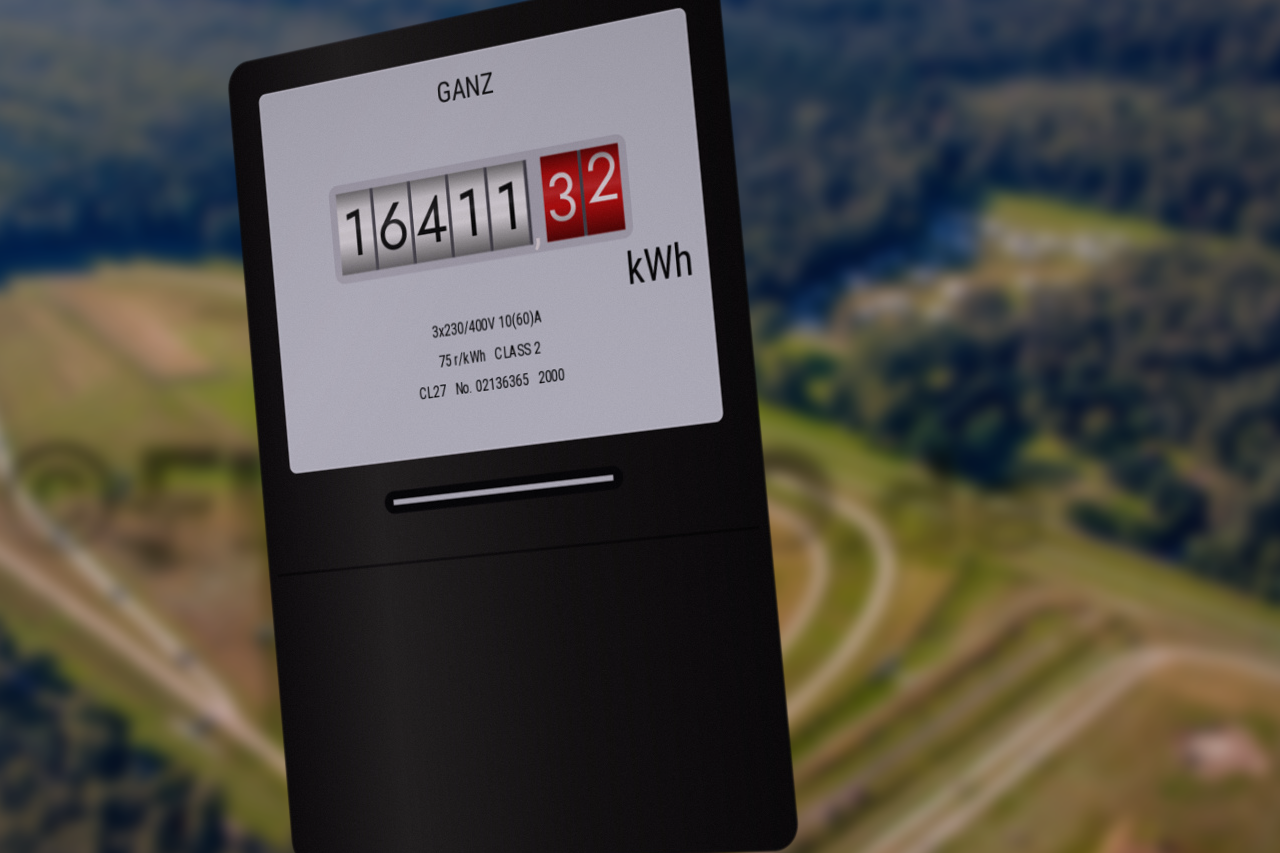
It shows 16411.32kWh
